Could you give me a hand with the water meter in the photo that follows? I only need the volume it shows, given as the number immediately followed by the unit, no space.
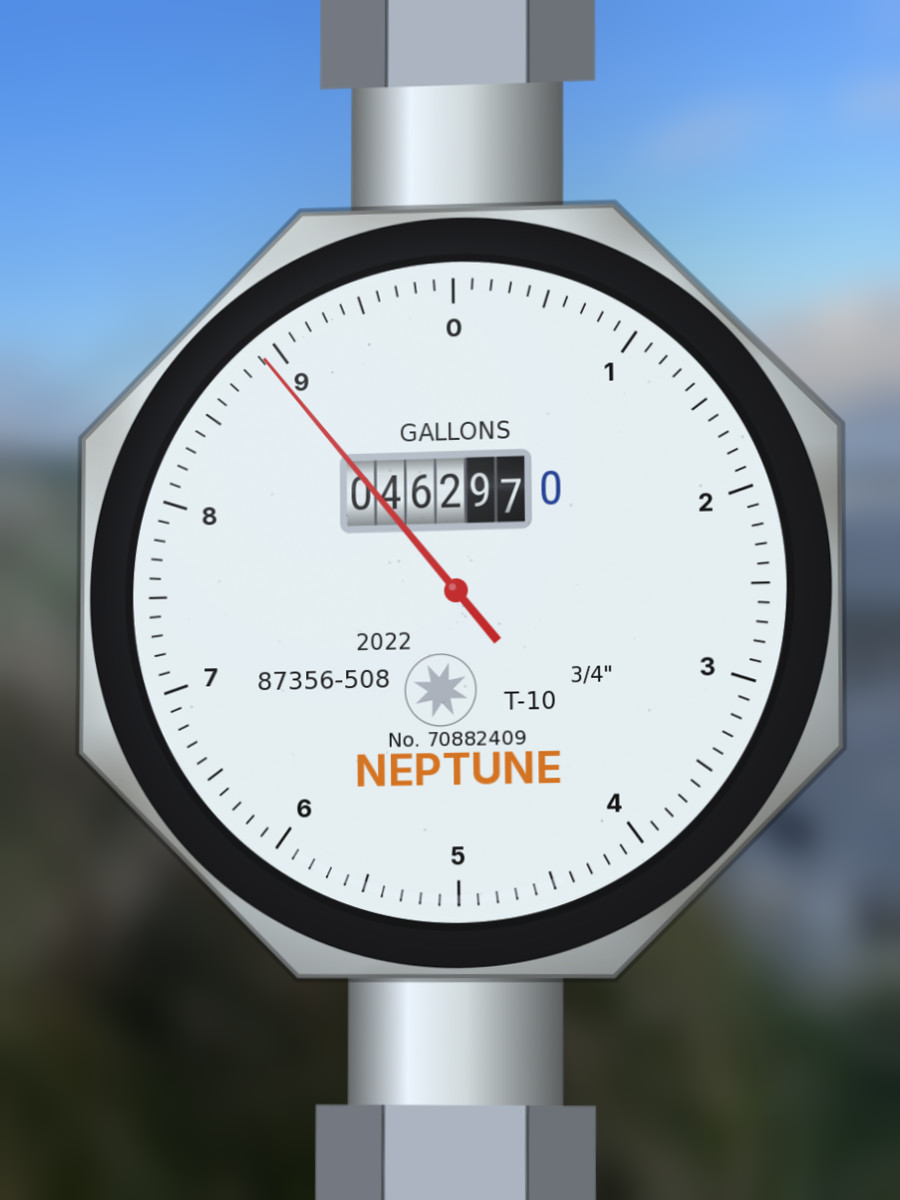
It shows 462968.9gal
